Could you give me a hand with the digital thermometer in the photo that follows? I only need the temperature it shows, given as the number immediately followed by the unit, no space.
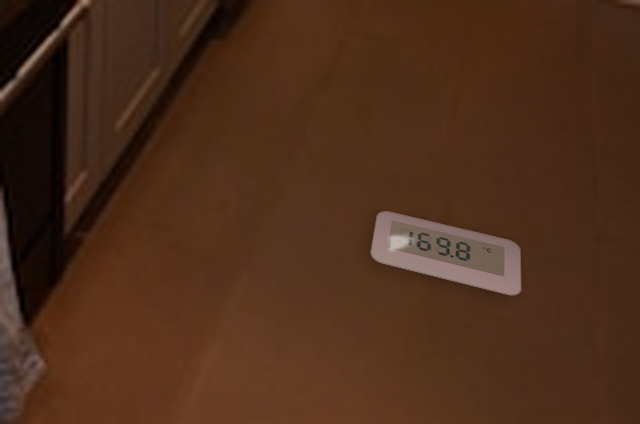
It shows 169.8°C
